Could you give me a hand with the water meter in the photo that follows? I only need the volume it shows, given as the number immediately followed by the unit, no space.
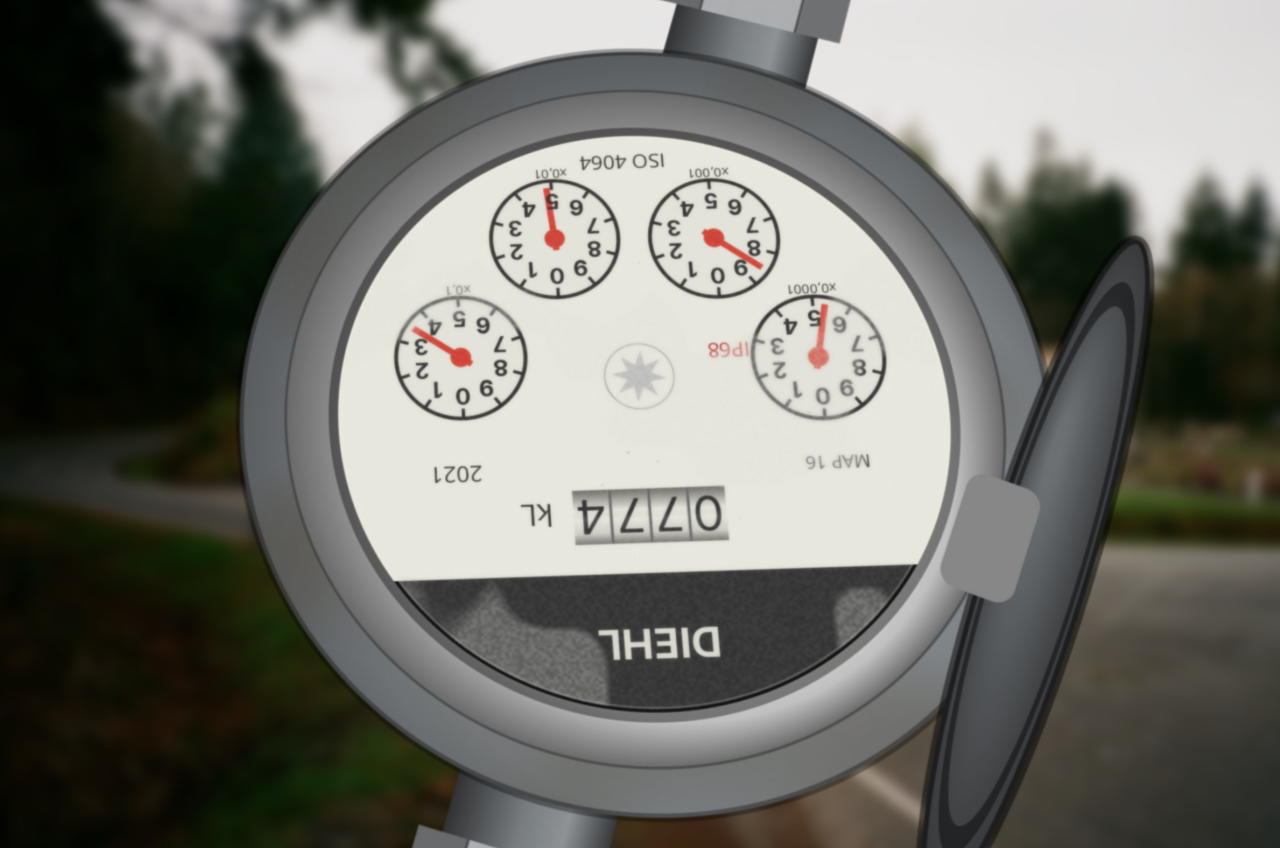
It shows 774.3485kL
